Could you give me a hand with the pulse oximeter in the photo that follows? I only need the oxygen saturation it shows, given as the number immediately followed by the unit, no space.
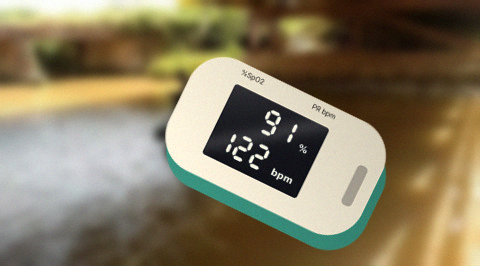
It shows 91%
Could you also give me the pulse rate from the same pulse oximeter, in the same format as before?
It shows 122bpm
